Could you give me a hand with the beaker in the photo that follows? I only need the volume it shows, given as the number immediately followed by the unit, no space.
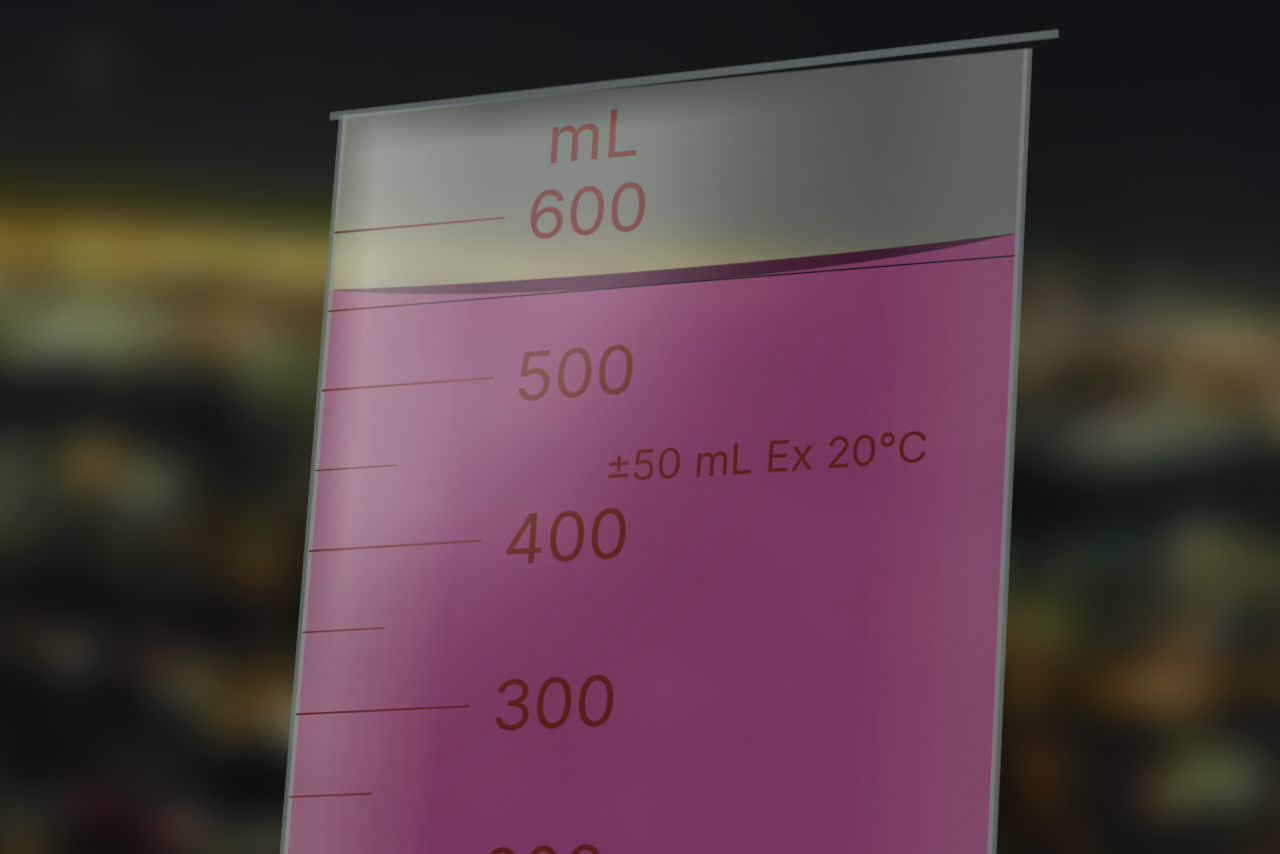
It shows 550mL
